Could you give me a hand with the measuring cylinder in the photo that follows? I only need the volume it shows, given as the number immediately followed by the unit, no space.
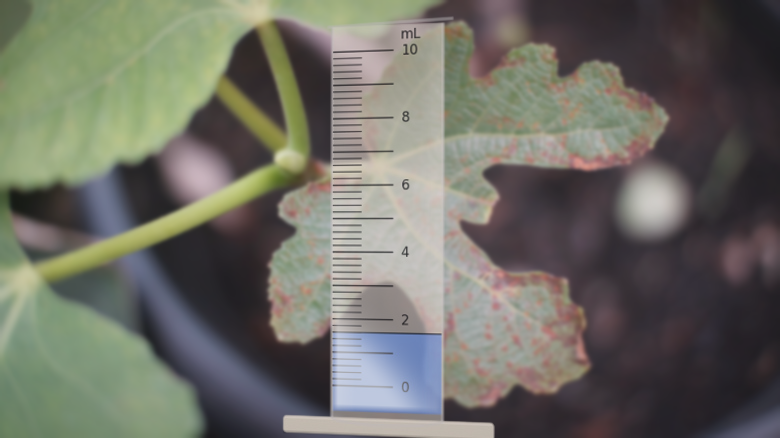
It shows 1.6mL
